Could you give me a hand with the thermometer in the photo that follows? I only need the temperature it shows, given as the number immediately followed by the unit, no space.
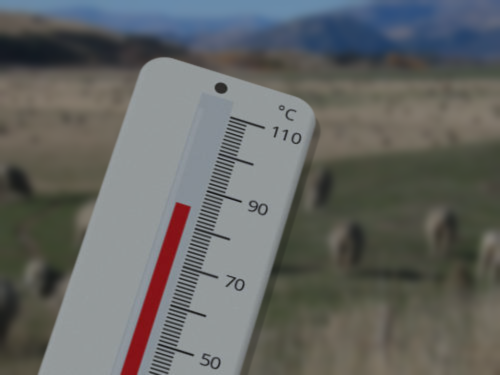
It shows 85°C
